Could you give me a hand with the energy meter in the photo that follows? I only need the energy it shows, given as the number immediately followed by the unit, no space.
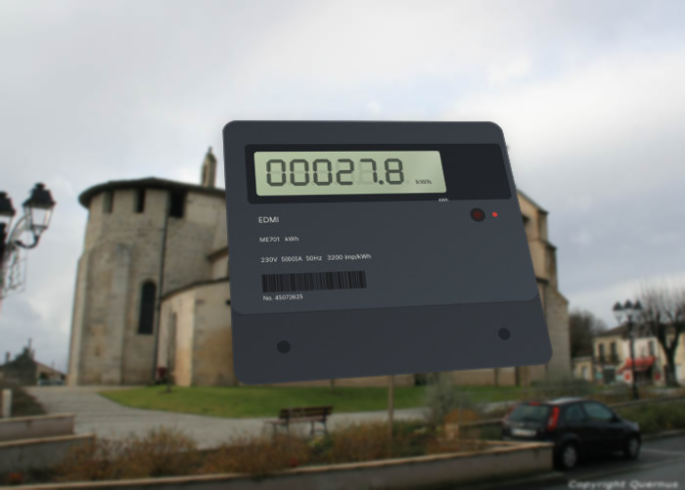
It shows 27.8kWh
